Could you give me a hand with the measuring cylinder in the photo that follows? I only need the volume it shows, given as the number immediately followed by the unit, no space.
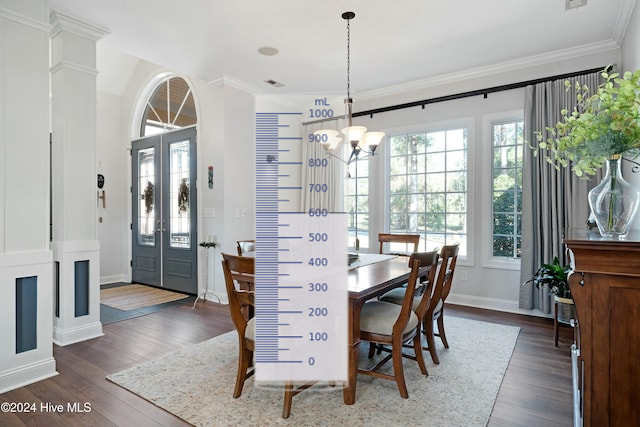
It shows 600mL
